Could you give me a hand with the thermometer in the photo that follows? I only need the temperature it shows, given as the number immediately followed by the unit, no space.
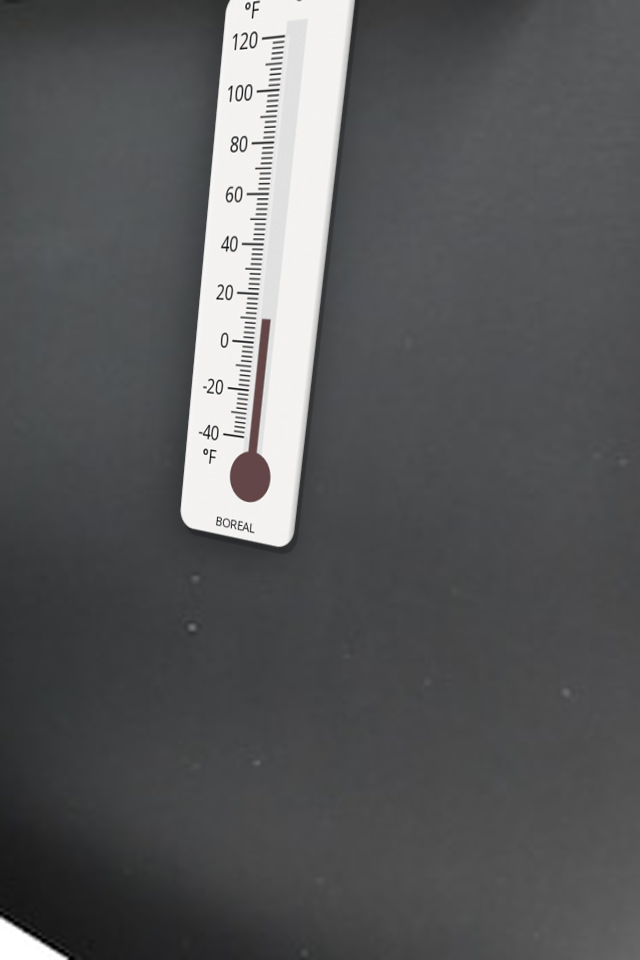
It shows 10°F
